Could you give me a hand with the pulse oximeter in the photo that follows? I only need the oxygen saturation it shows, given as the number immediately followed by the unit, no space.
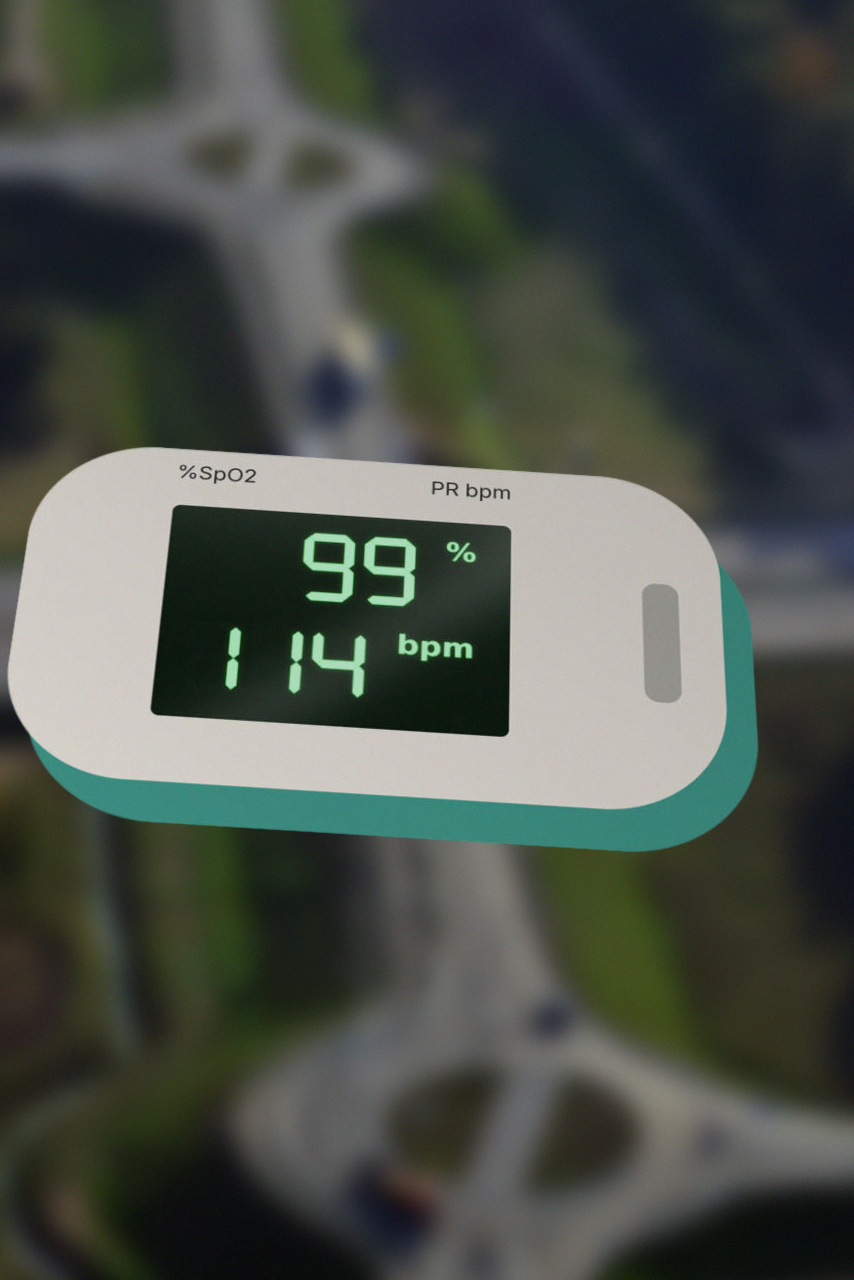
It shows 99%
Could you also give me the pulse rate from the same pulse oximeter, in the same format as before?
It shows 114bpm
